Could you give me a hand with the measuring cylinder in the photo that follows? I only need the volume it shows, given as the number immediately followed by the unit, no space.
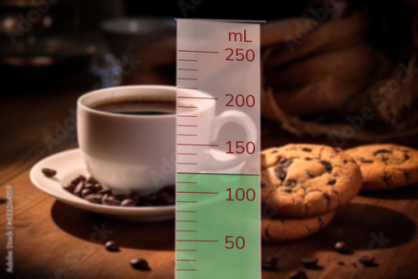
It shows 120mL
